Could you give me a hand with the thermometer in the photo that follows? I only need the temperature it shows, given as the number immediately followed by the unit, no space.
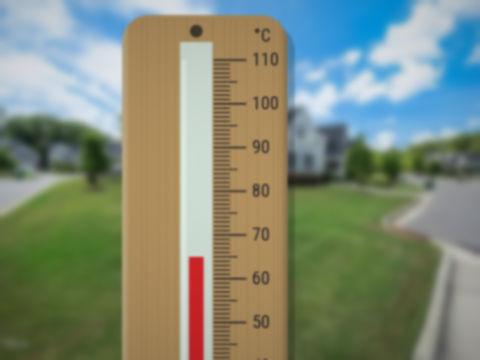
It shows 65°C
